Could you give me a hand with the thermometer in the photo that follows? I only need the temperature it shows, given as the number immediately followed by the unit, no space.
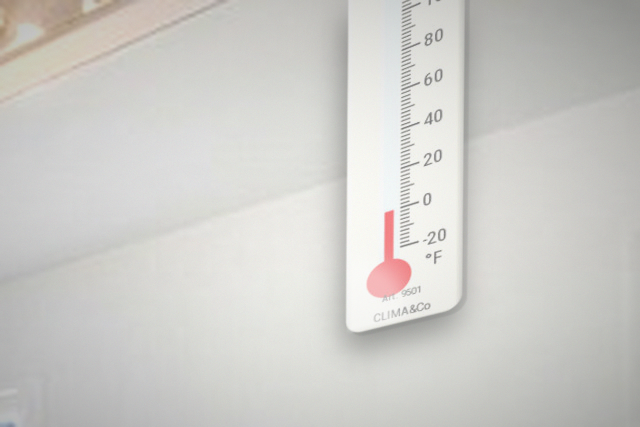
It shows 0°F
